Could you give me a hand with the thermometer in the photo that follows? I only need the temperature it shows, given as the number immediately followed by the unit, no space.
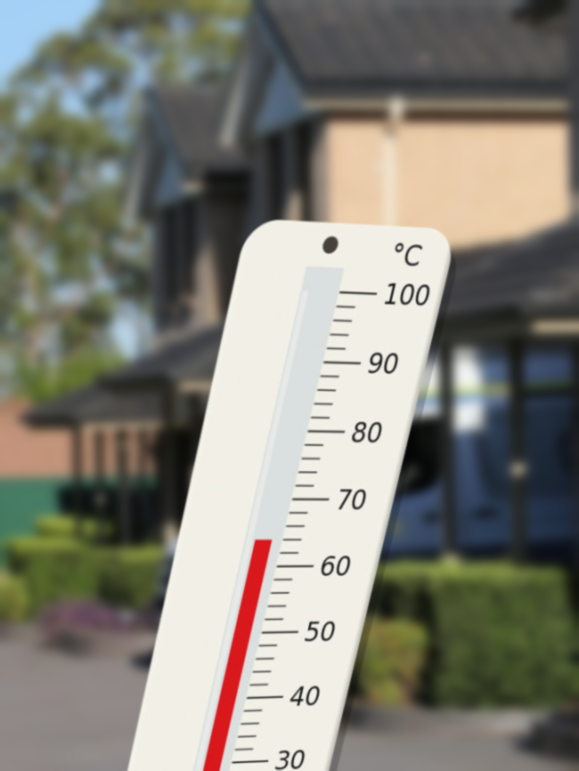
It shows 64°C
